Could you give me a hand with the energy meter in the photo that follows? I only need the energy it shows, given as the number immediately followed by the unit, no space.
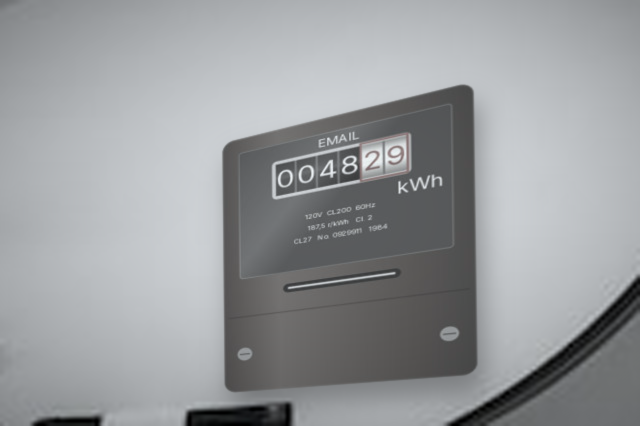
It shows 48.29kWh
